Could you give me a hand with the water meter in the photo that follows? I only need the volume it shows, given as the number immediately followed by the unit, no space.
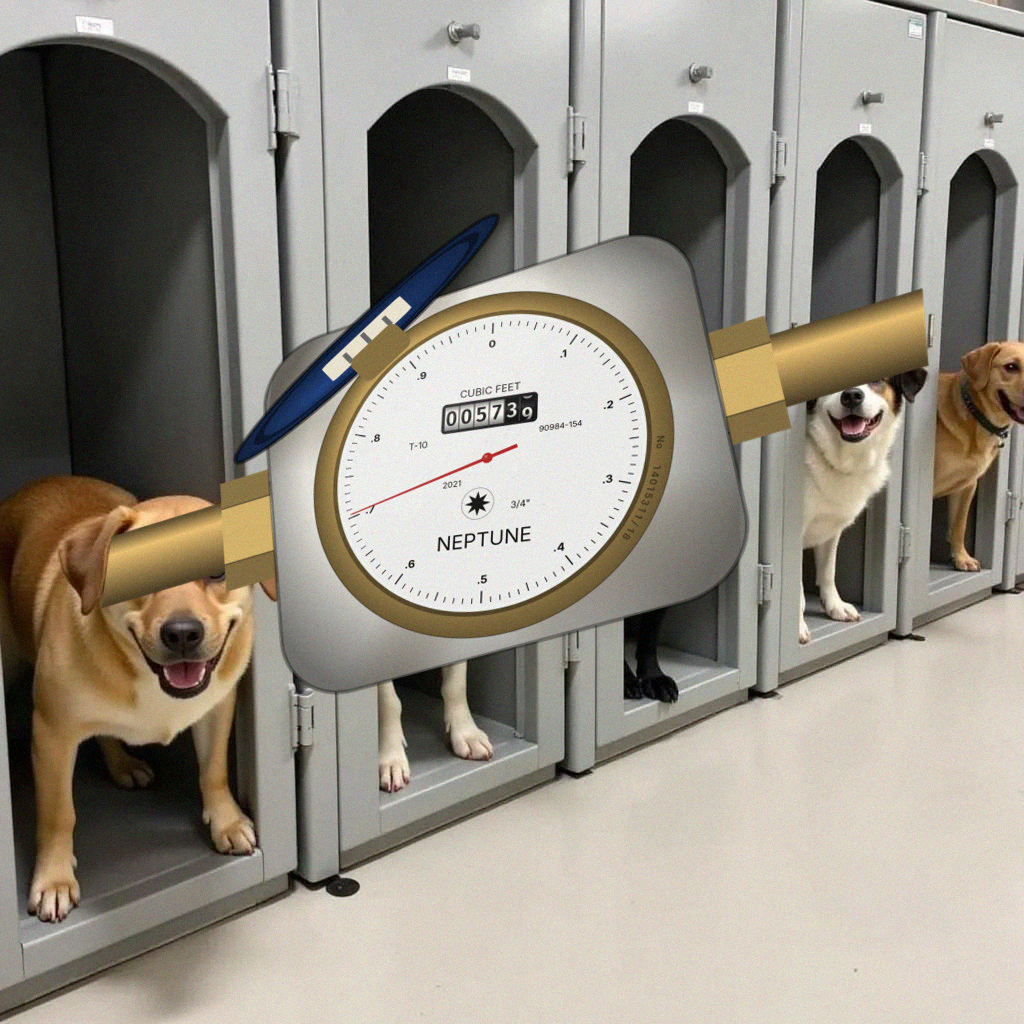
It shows 5738.70ft³
